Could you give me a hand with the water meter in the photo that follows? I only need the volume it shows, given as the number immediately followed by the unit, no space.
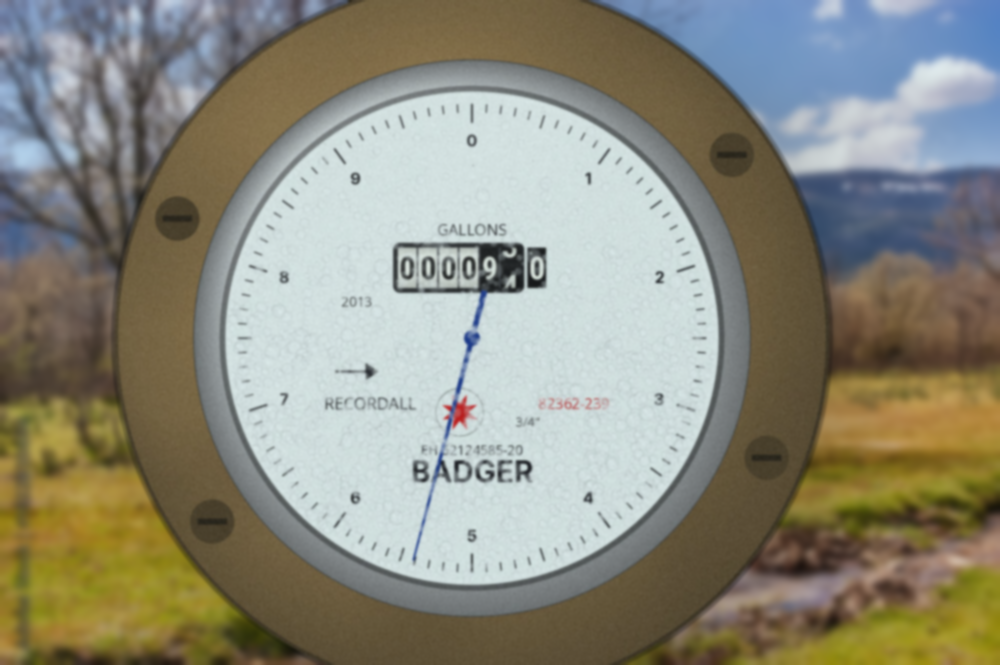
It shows 935.4gal
